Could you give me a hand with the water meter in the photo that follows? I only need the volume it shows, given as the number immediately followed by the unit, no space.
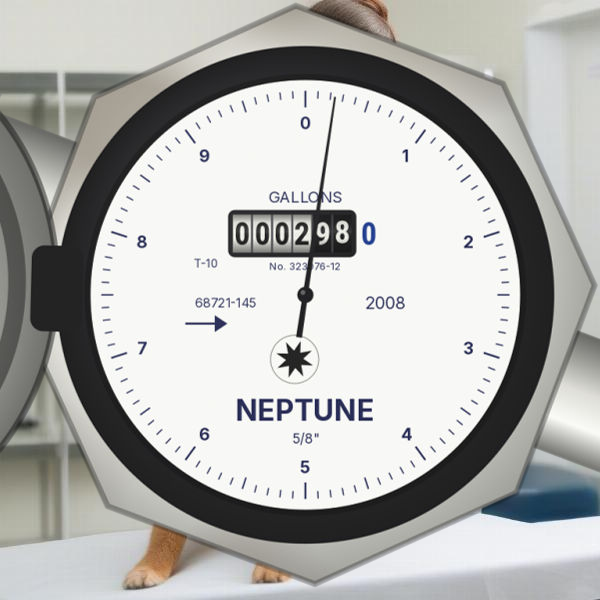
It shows 2980.2gal
